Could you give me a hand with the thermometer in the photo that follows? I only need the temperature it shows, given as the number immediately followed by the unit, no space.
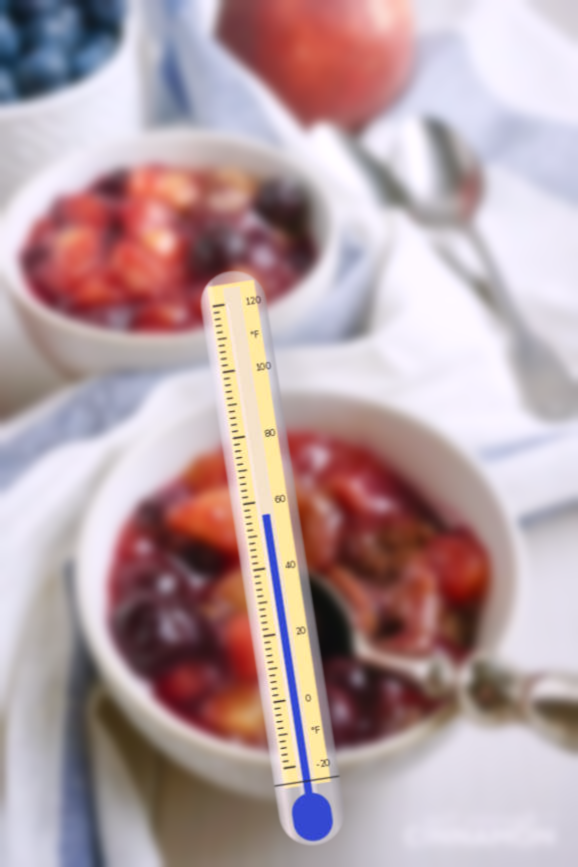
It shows 56°F
